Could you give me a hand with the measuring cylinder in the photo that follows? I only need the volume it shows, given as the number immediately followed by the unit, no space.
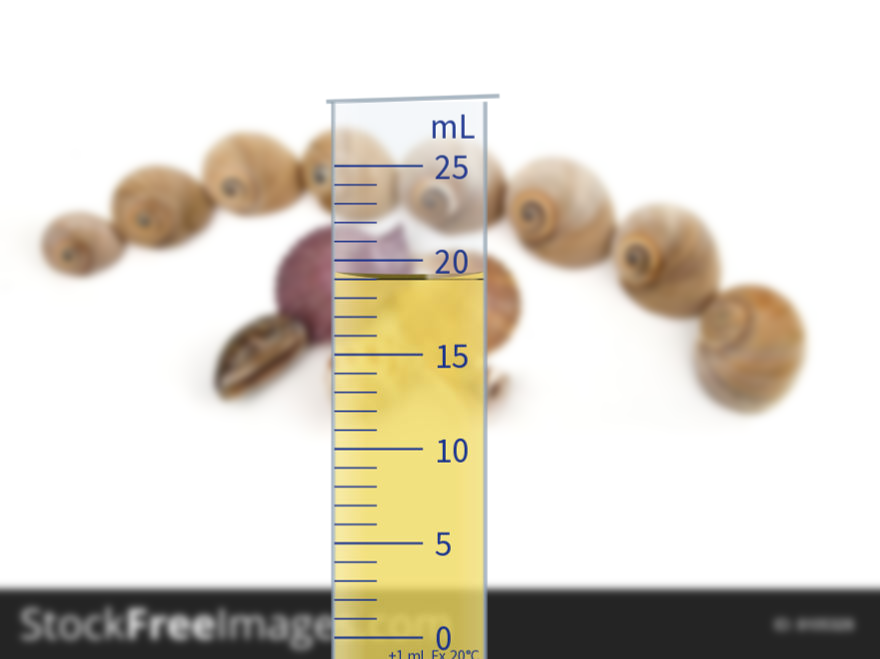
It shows 19mL
